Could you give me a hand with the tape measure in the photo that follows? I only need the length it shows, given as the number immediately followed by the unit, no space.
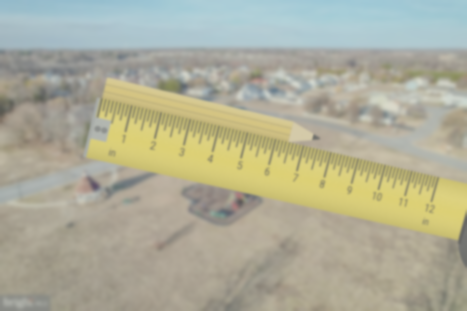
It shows 7.5in
